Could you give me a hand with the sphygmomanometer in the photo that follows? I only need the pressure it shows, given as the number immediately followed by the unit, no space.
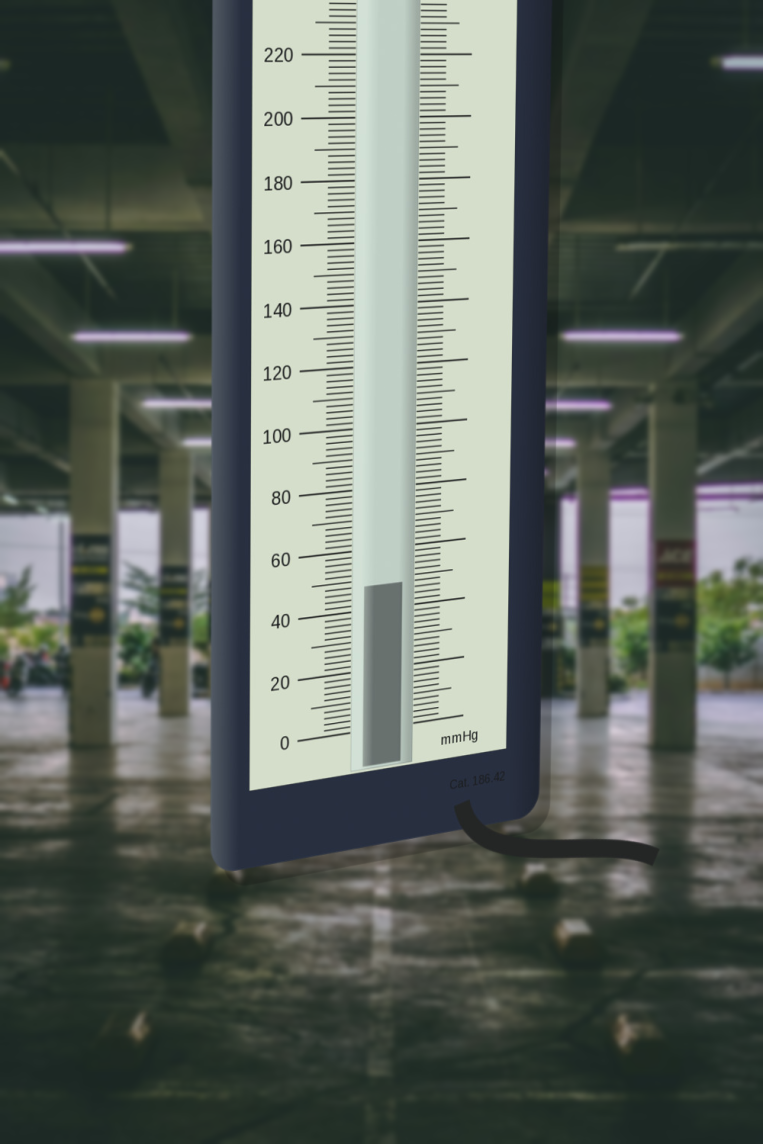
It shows 48mmHg
